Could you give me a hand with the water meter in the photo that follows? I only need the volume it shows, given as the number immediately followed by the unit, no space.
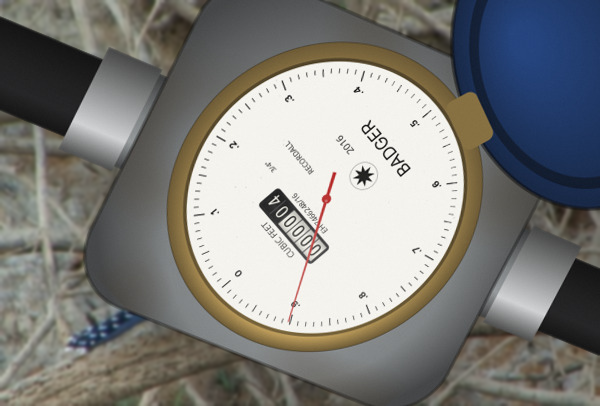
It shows 3.90ft³
